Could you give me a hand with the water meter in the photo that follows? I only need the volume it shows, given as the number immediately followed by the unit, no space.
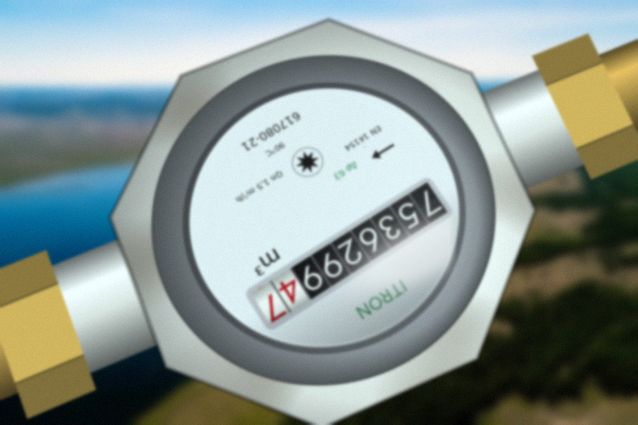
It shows 7536299.47m³
